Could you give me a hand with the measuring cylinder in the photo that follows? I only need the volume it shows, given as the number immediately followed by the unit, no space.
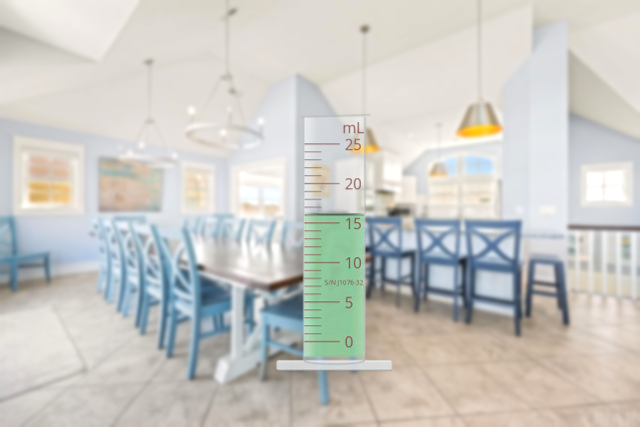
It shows 16mL
